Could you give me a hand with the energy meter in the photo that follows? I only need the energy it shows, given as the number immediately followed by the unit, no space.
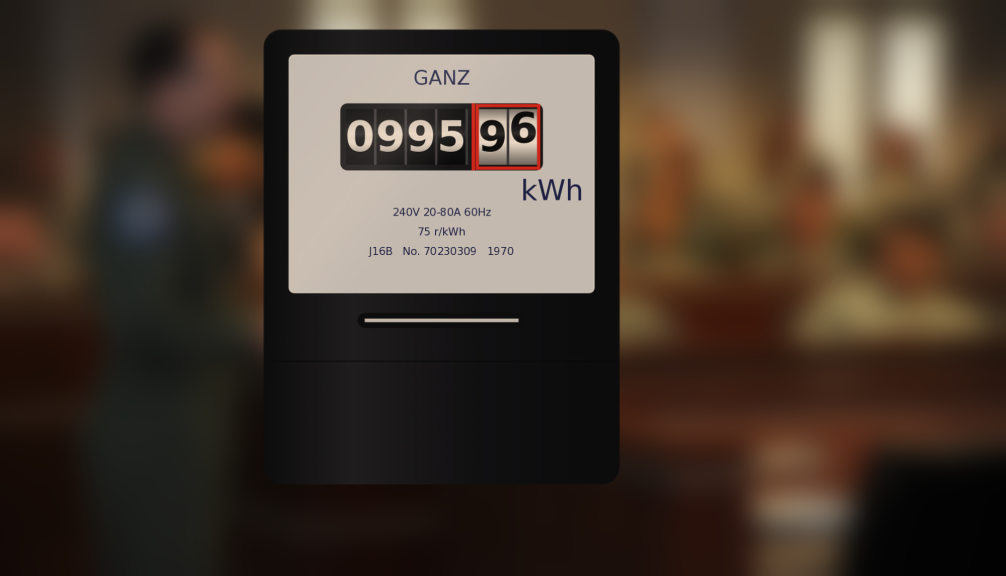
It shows 995.96kWh
